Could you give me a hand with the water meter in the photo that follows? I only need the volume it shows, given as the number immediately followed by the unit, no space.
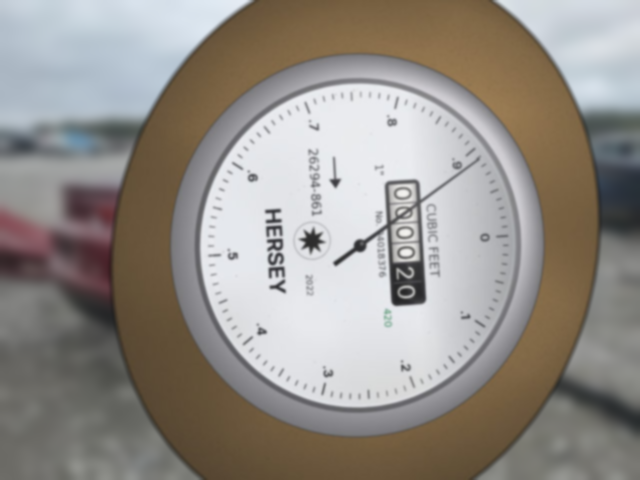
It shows 19.91ft³
